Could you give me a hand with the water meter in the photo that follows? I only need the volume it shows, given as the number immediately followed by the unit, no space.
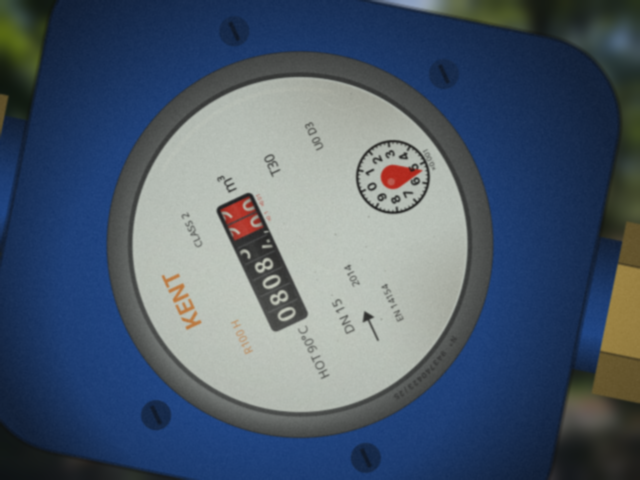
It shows 8083.995m³
